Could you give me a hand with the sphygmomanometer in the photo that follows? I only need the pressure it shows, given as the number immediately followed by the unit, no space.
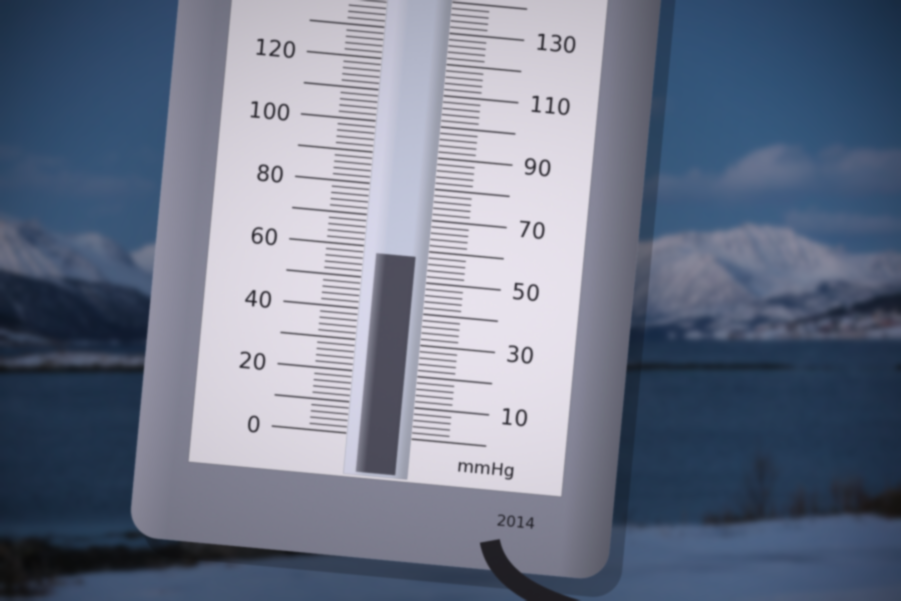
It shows 58mmHg
